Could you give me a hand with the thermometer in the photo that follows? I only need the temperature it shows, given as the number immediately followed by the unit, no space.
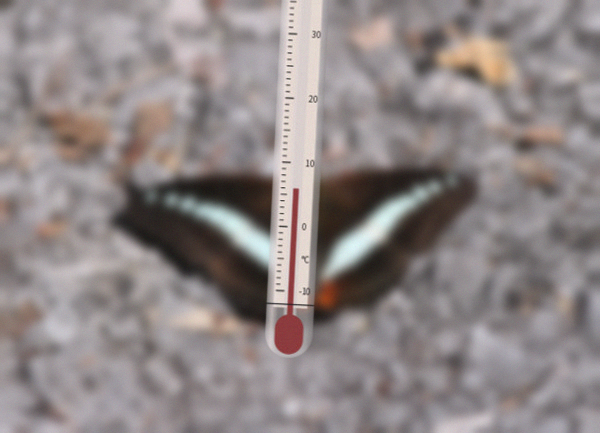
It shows 6°C
